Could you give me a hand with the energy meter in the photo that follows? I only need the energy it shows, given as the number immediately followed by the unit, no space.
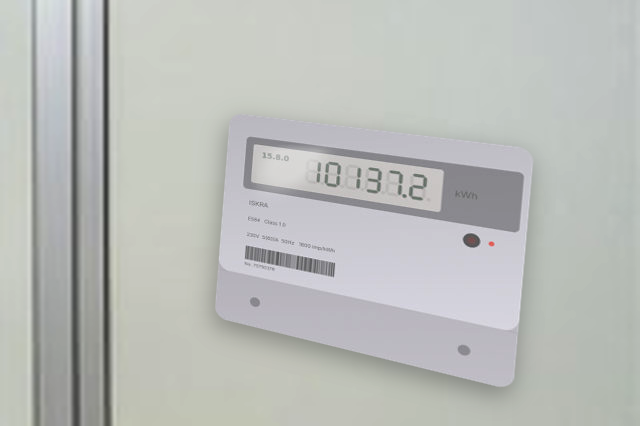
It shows 10137.2kWh
